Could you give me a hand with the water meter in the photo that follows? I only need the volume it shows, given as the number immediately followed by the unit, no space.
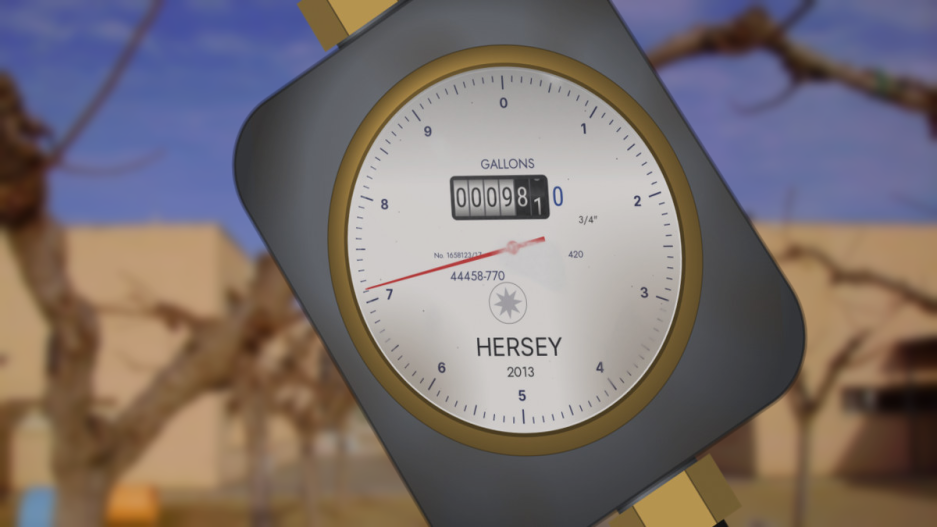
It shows 9807.1gal
